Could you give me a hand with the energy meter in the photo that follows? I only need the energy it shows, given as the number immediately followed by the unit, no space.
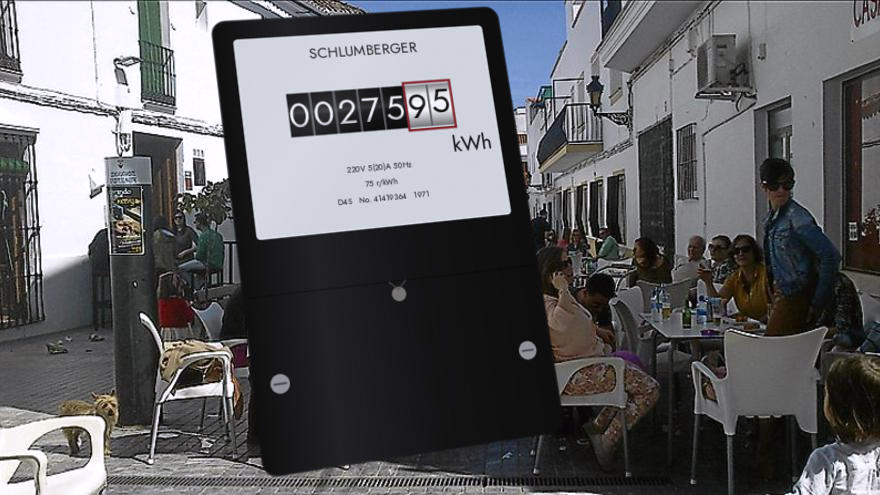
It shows 275.95kWh
